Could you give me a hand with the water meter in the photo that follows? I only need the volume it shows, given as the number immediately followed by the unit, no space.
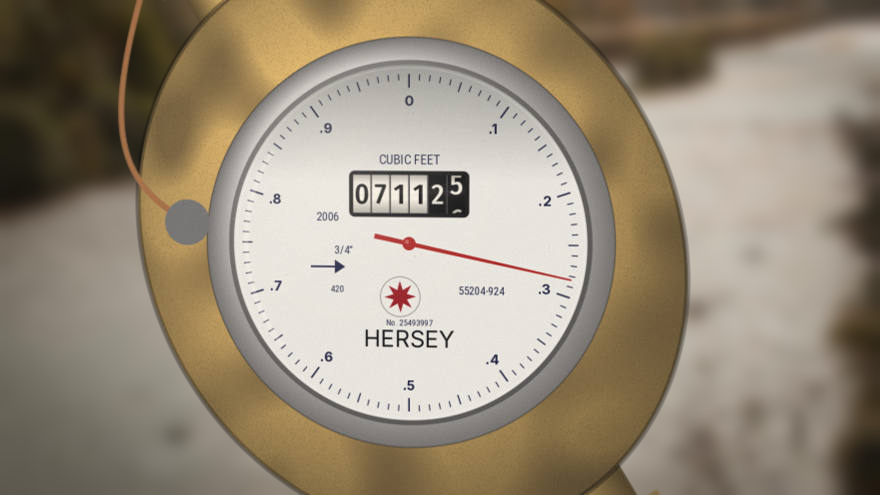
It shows 71125.28ft³
